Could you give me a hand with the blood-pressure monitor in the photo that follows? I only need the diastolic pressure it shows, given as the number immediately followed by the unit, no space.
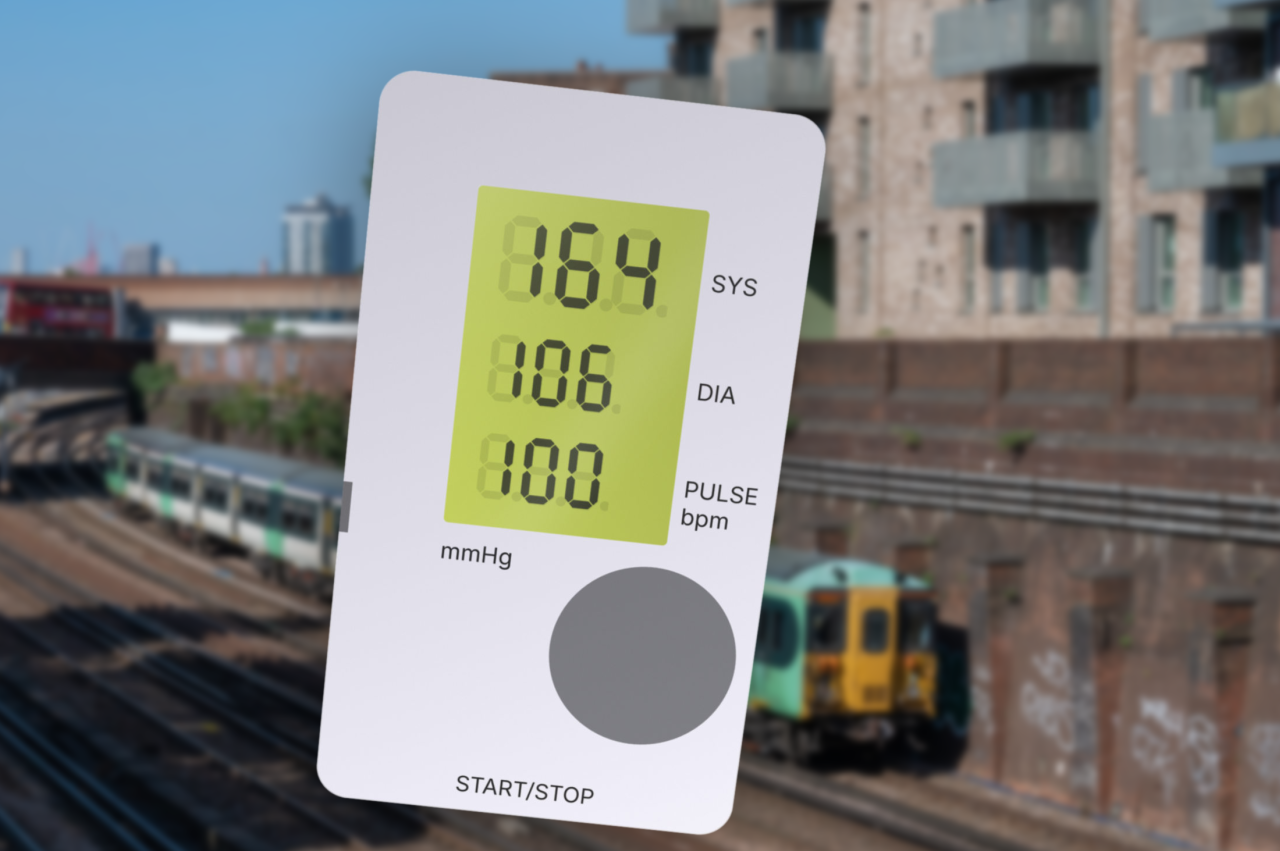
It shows 106mmHg
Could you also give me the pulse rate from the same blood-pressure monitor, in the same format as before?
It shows 100bpm
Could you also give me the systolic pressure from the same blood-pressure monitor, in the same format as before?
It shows 164mmHg
